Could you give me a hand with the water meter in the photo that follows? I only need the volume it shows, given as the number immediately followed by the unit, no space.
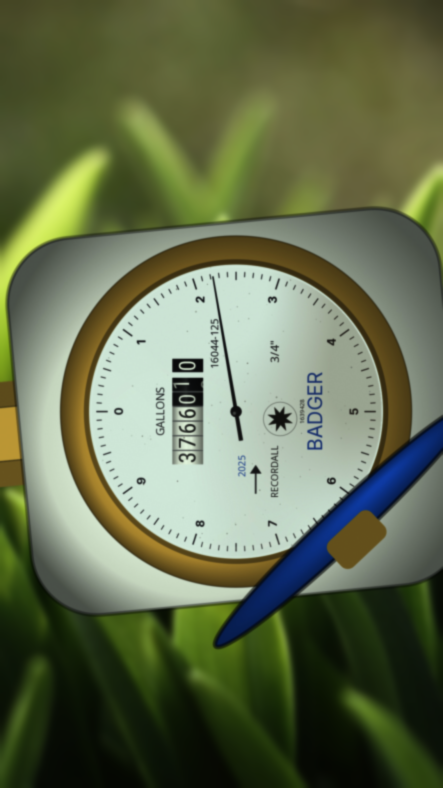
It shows 3766012.2gal
